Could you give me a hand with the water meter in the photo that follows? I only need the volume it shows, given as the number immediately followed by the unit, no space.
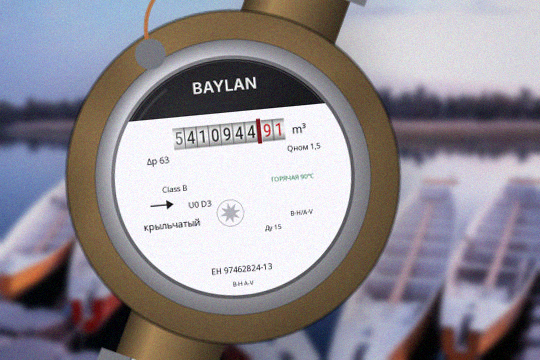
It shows 5410944.91m³
